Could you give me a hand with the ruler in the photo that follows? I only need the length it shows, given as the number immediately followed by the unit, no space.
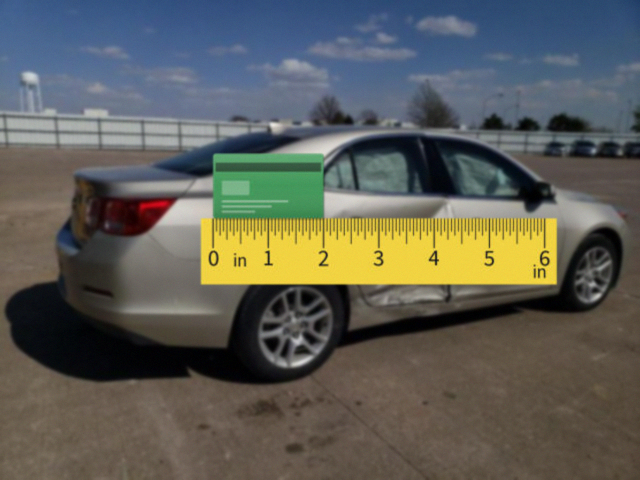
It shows 2in
